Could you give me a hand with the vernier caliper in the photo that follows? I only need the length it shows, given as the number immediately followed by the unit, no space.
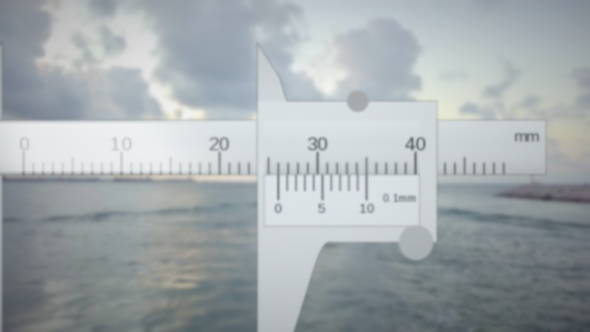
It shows 26.0mm
